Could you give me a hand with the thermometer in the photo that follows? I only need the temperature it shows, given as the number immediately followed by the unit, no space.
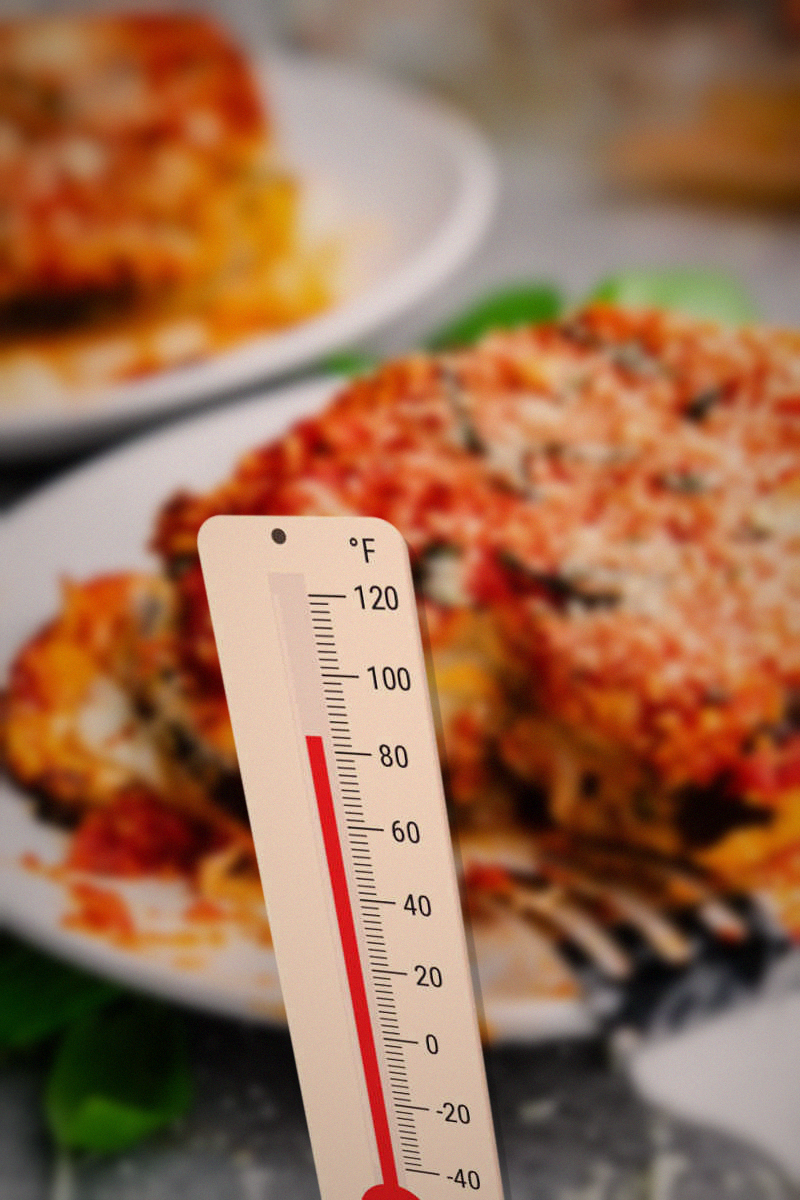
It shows 84°F
